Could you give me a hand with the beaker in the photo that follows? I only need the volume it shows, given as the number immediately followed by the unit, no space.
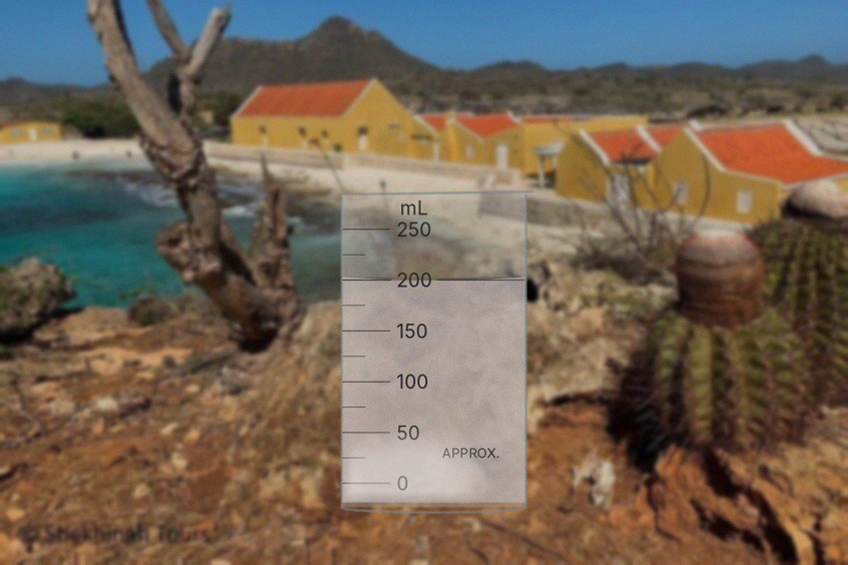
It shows 200mL
